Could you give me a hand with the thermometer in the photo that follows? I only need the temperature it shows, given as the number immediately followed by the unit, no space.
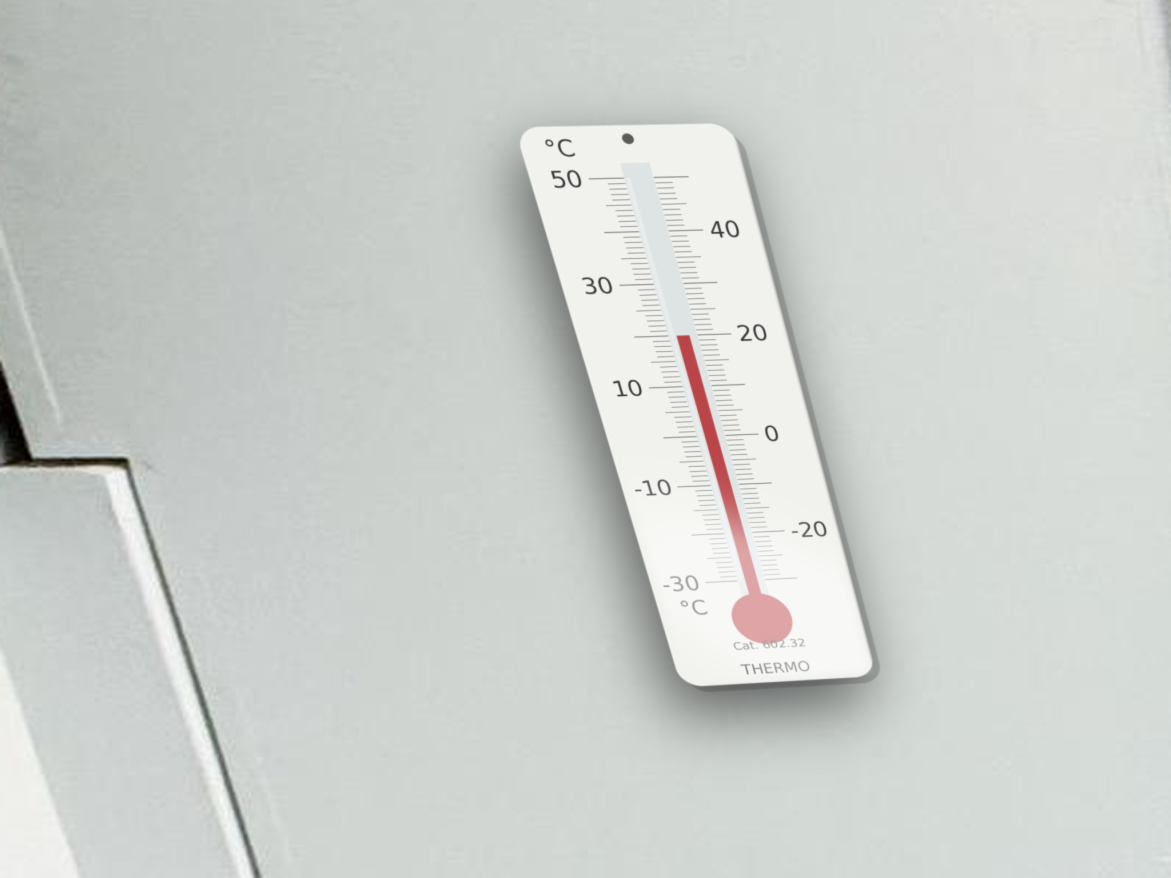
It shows 20°C
